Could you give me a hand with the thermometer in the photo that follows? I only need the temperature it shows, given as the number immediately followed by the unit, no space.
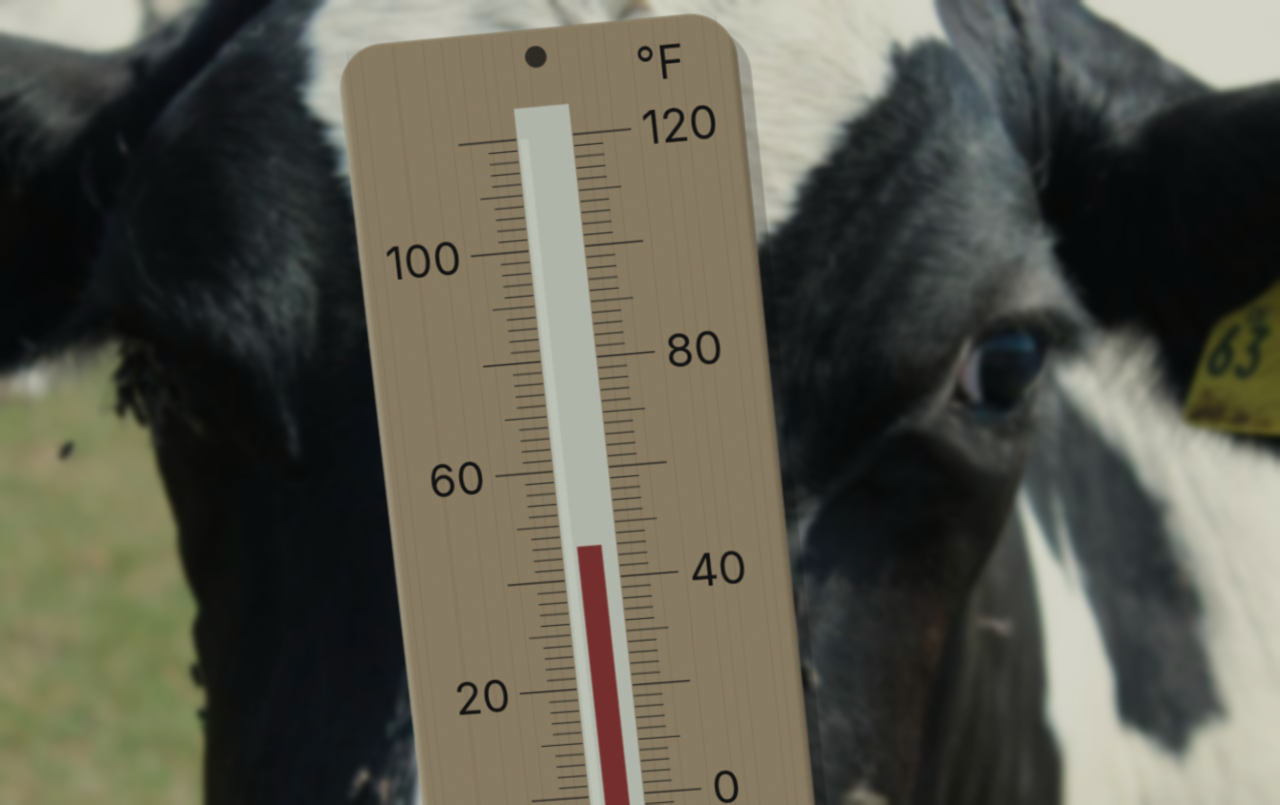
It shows 46°F
